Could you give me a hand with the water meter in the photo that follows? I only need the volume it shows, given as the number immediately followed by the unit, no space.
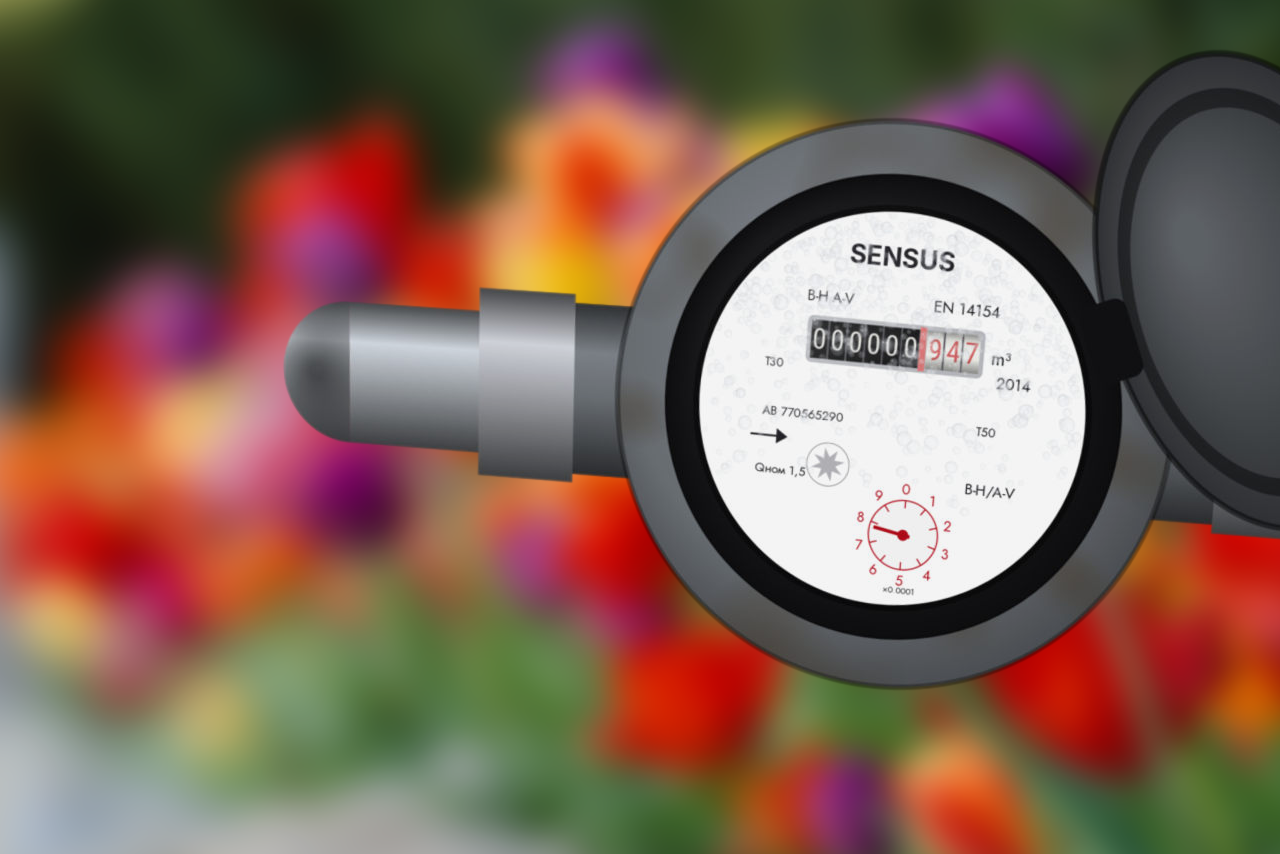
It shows 0.9477m³
